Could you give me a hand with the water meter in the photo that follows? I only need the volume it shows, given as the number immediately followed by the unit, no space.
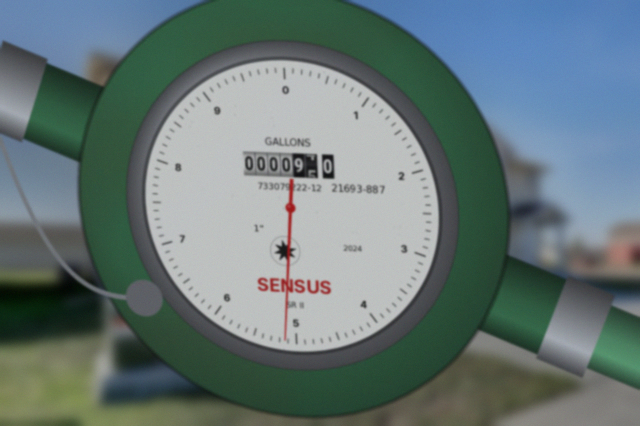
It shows 945.1gal
